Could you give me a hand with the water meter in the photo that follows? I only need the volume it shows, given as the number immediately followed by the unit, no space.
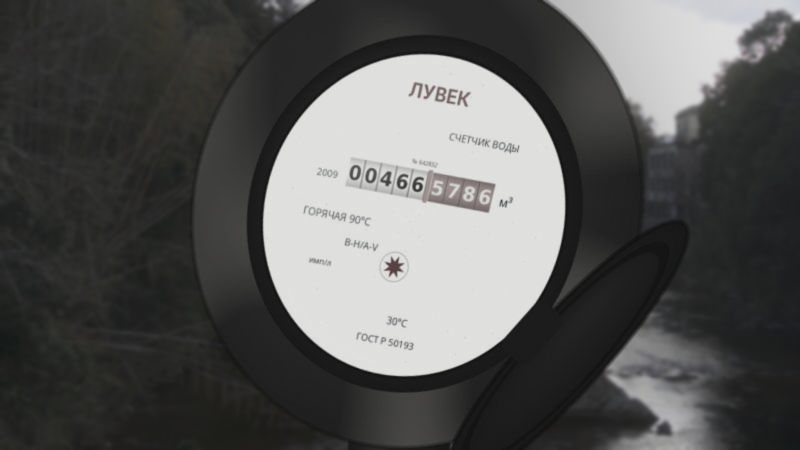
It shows 466.5786m³
